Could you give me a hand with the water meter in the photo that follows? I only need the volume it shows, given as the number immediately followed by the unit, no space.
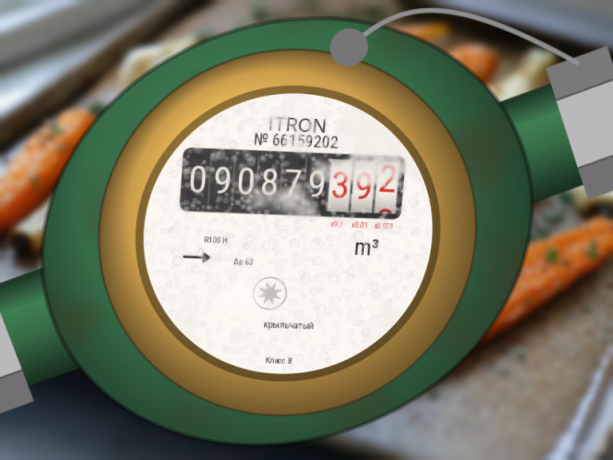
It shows 90879.392m³
